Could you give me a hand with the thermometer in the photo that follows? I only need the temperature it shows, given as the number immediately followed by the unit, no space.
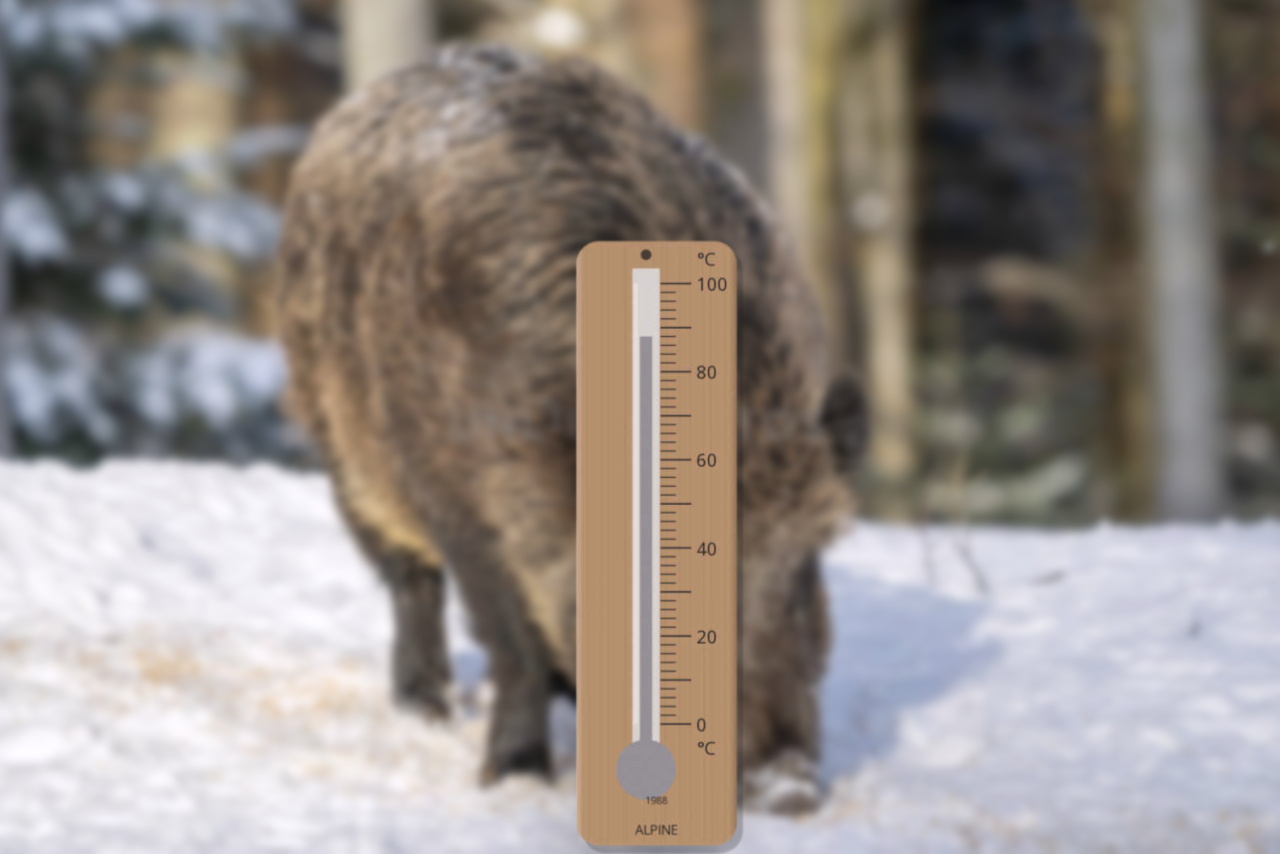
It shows 88°C
